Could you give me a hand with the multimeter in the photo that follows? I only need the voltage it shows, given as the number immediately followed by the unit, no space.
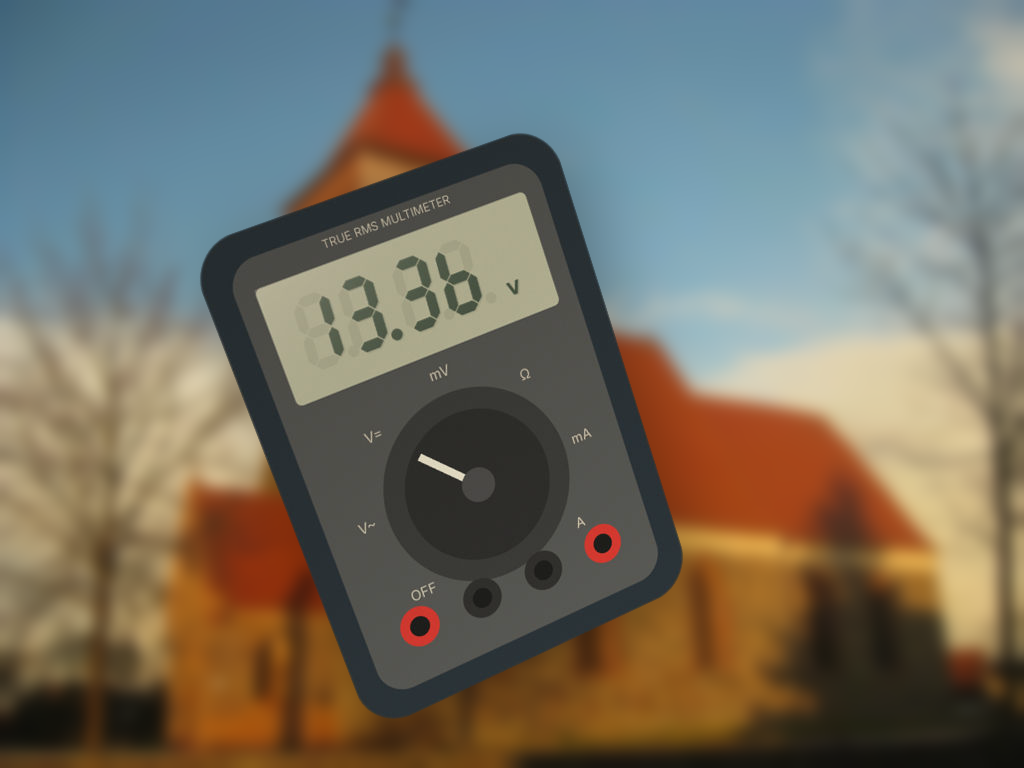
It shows 13.36V
